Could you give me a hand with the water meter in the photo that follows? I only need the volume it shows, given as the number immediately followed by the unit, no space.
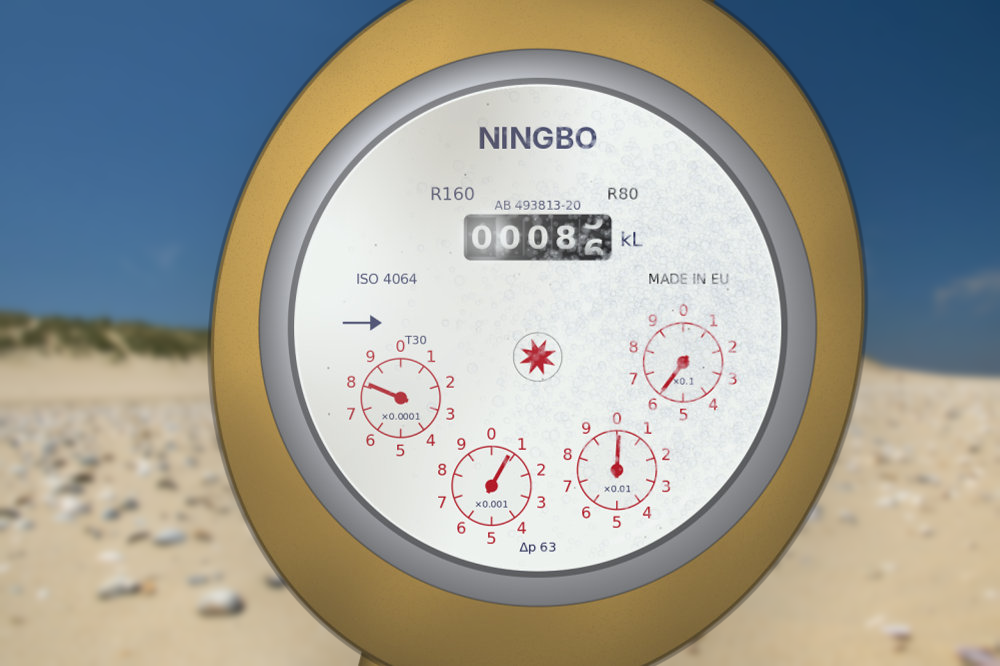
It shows 85.6008kL
